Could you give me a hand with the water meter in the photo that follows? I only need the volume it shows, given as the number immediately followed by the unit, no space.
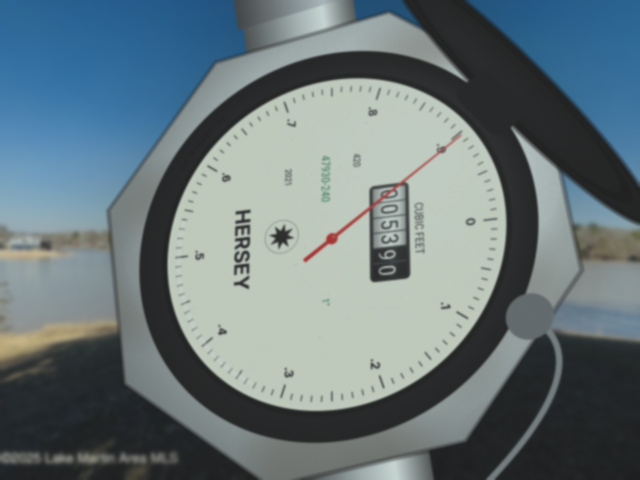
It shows 5389.90ft³
